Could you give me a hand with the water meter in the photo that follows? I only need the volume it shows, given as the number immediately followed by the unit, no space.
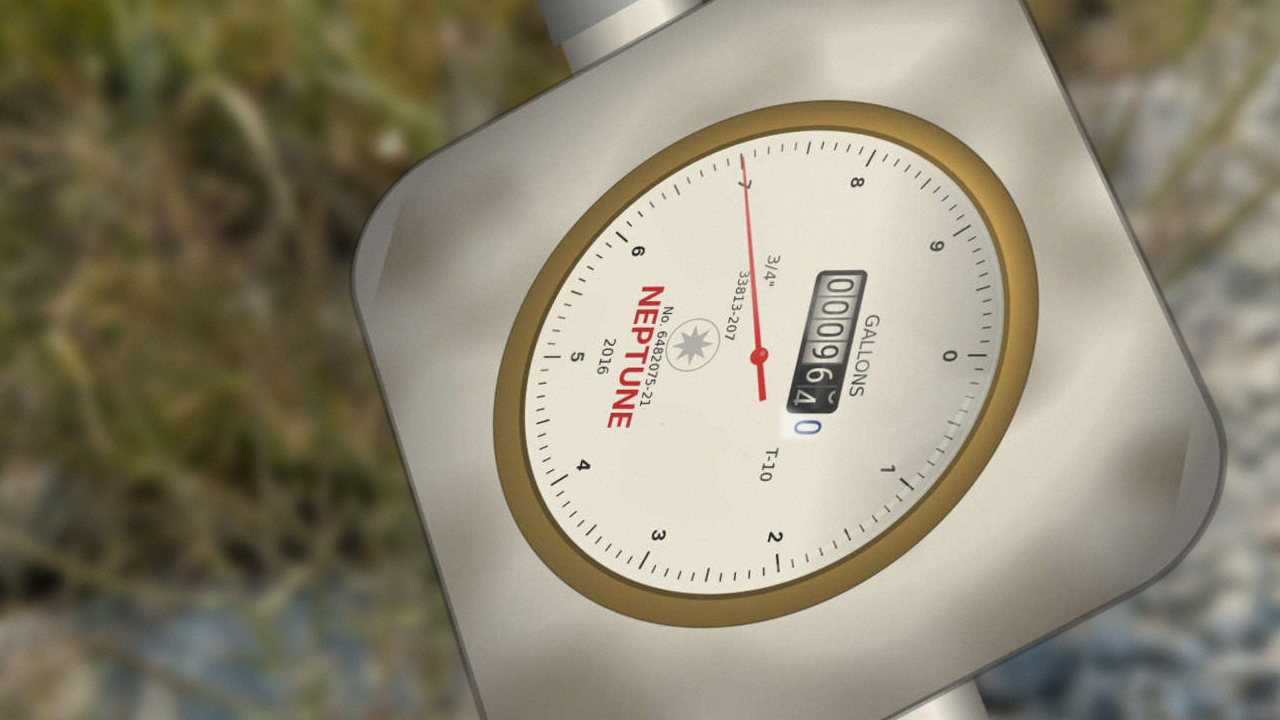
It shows 9637.0gal
